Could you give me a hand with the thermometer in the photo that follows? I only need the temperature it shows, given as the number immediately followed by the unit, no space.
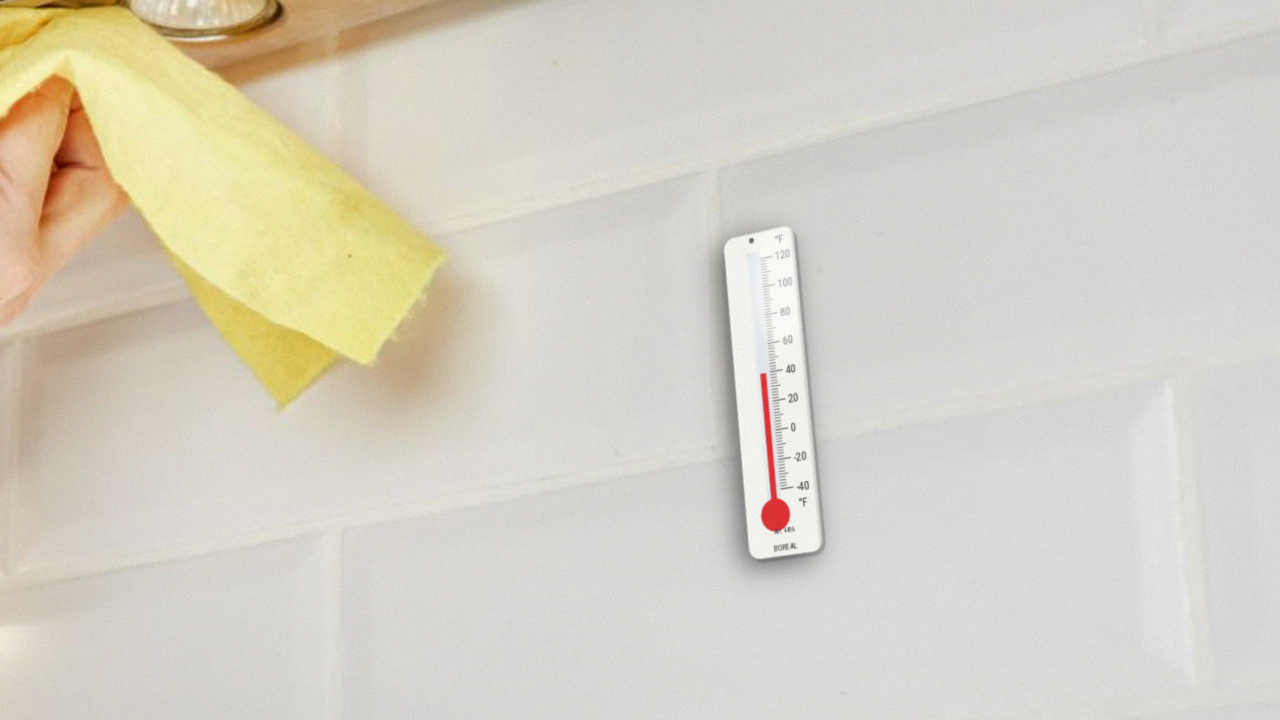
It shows 40°F
